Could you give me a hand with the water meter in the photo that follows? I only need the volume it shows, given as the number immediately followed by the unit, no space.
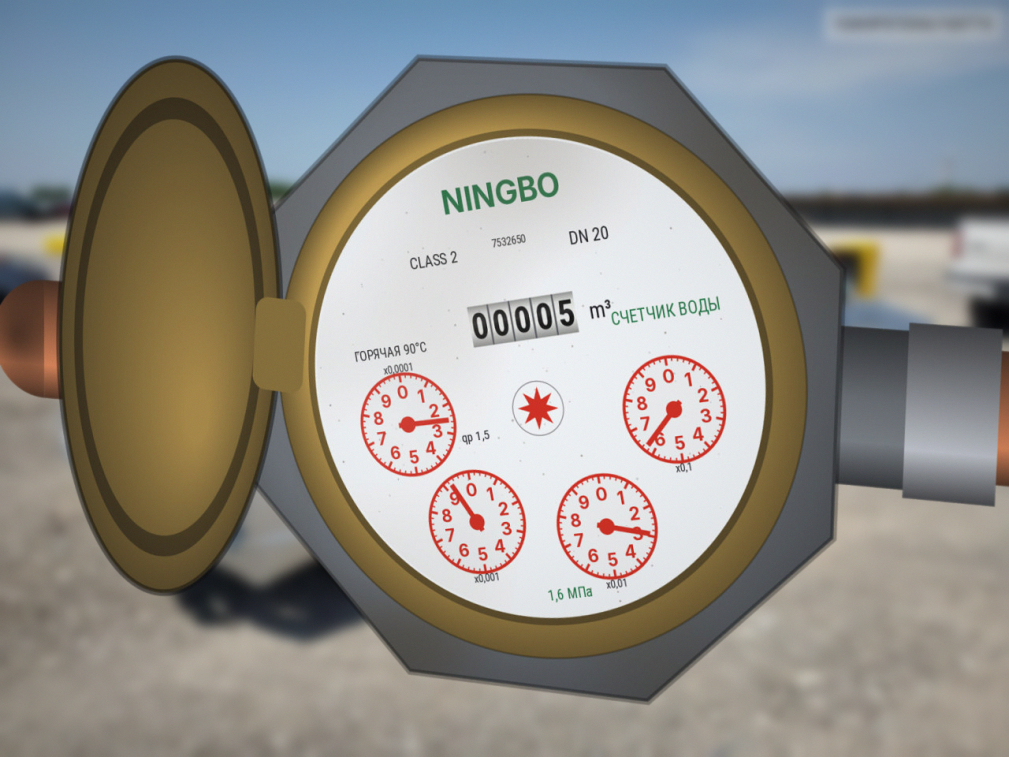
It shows 5.6292m³
